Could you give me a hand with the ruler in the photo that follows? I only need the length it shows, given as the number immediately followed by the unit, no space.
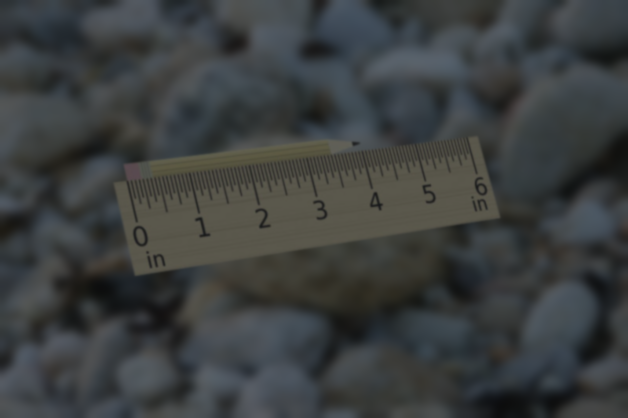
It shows 4in
